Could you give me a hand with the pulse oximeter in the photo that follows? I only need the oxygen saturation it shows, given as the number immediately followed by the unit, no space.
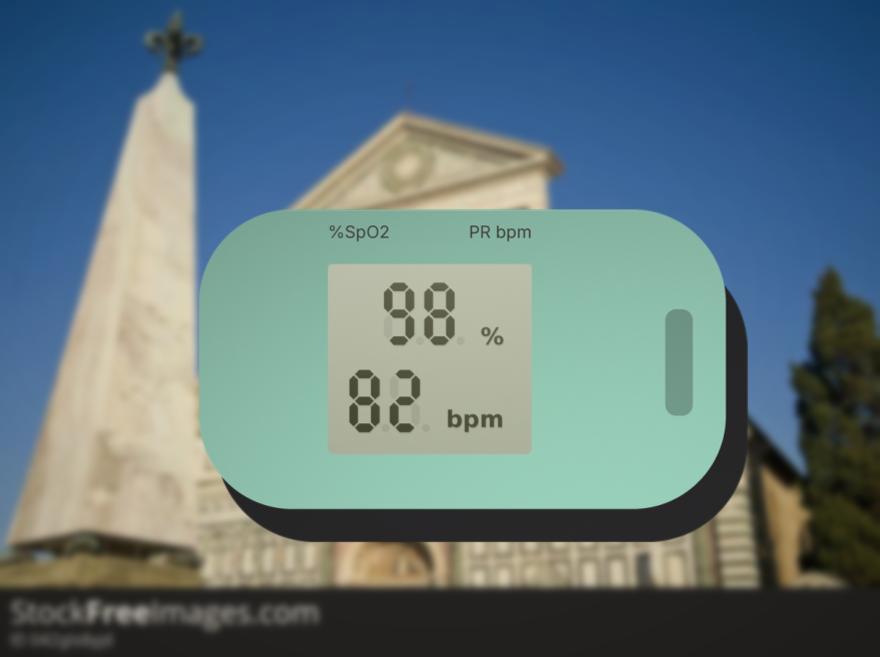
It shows 98%
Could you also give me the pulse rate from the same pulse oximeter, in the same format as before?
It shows 82bpm
